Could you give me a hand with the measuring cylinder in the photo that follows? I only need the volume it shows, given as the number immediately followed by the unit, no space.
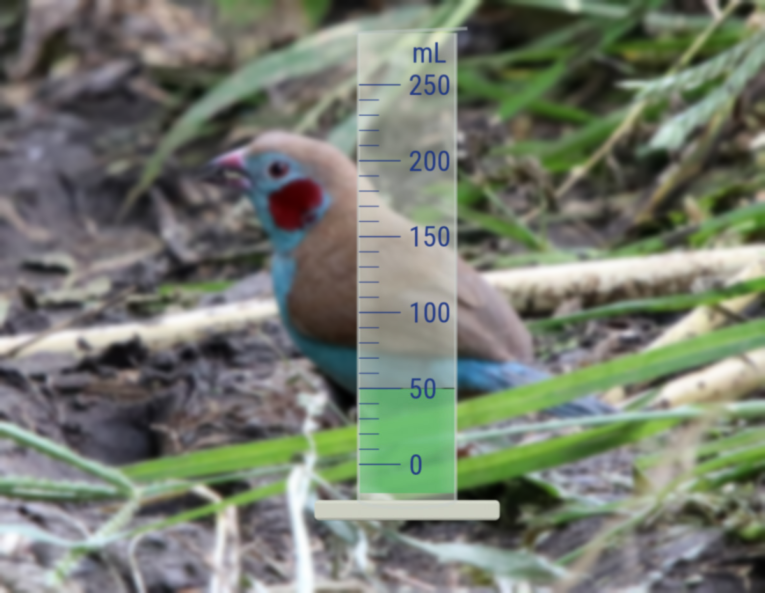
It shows 50mL
